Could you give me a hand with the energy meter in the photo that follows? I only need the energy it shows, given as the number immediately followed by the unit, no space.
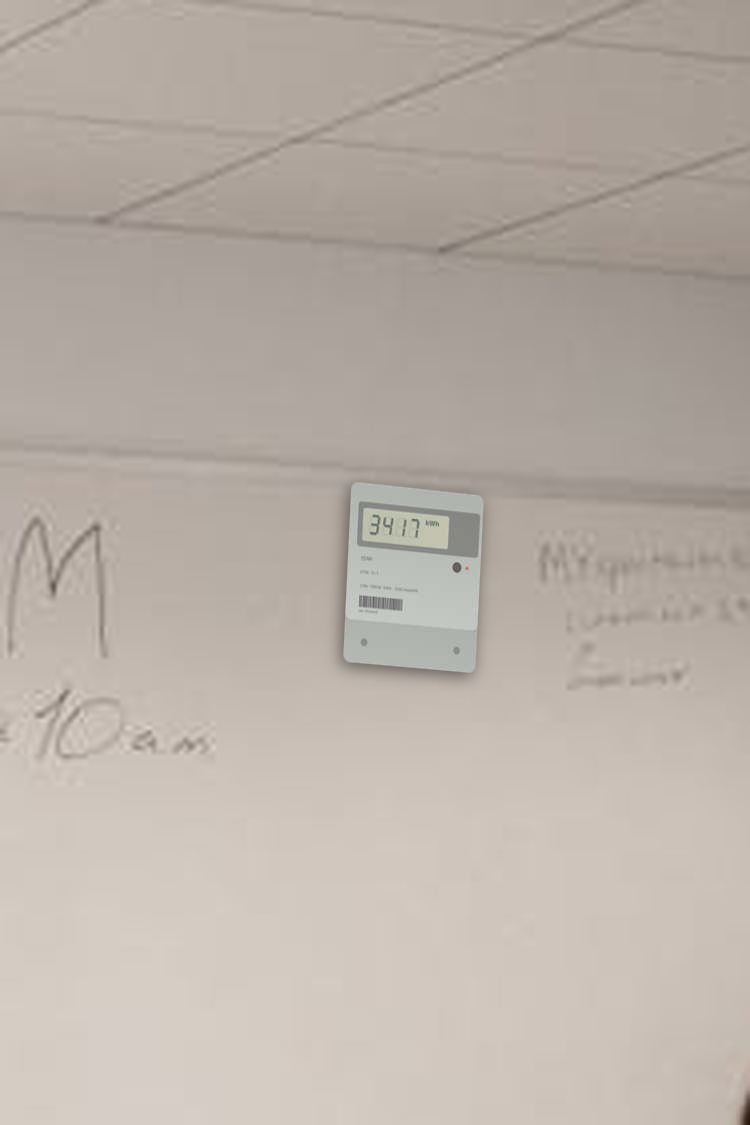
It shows 3417kWh
